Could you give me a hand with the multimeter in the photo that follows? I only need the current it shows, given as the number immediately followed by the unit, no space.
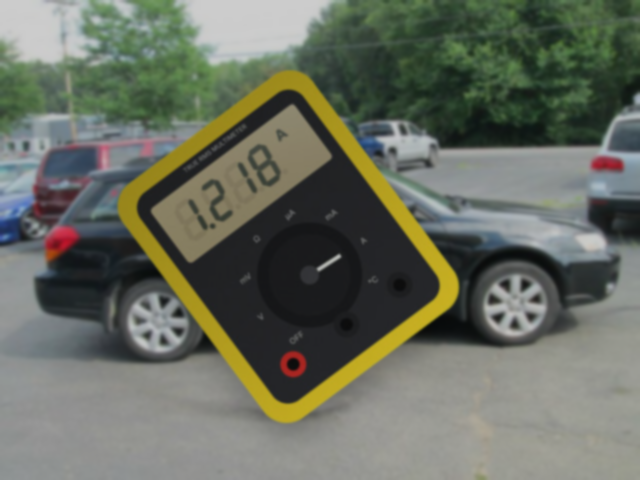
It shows 1.218A
